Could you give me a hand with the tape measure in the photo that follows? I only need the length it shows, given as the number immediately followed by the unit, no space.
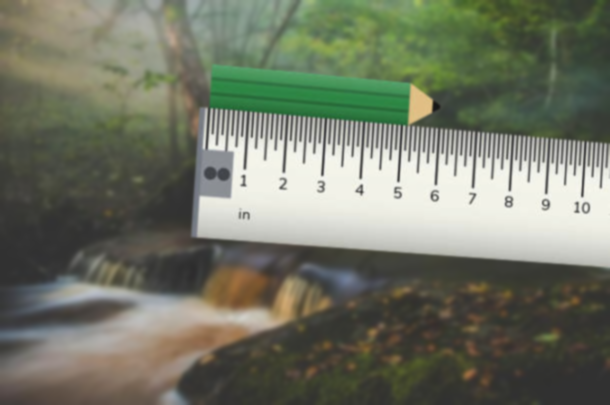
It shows 6in
